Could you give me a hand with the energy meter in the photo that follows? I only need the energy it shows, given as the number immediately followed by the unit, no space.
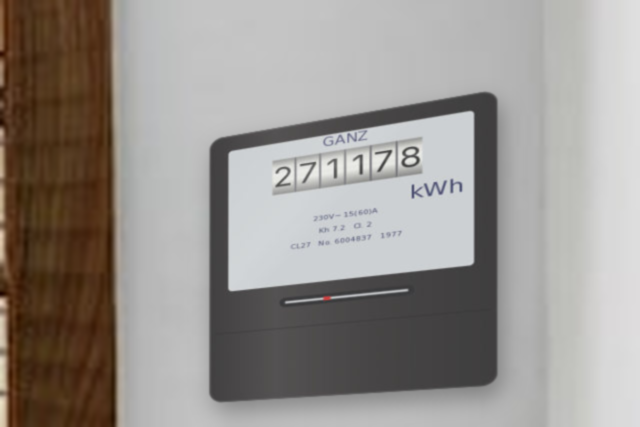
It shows 271178kWh
